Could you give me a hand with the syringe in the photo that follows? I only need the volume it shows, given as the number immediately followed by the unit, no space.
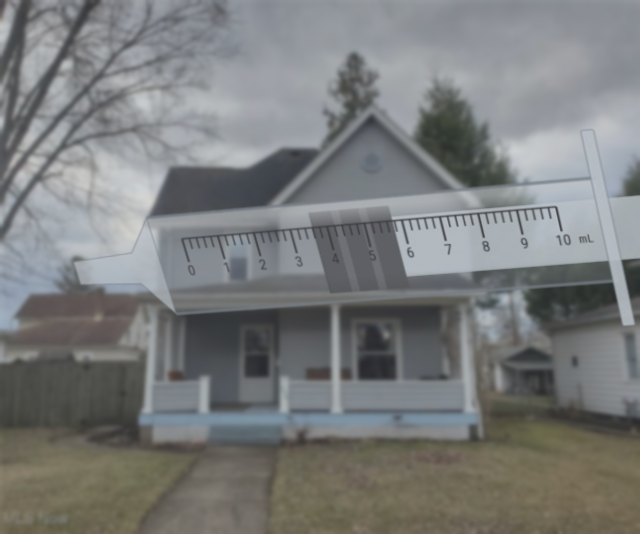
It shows 3.6mL
